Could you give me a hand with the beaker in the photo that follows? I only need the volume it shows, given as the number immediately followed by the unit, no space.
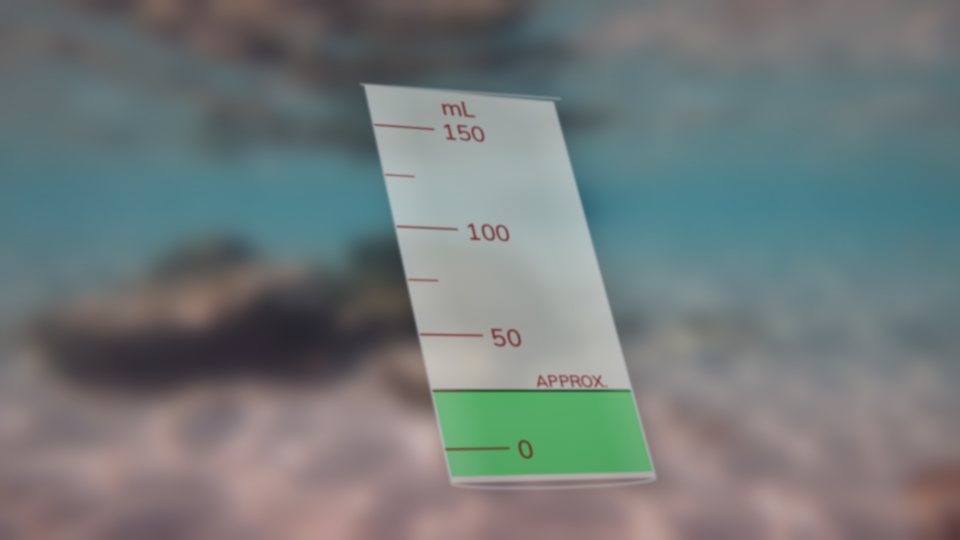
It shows 25mL
